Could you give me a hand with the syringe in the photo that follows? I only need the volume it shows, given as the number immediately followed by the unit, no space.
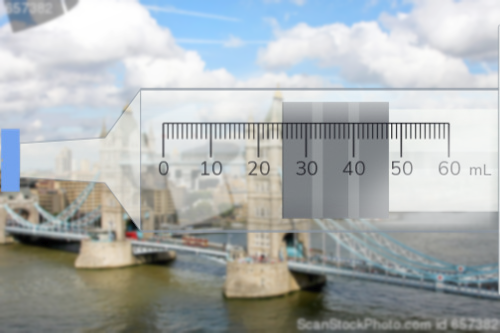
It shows 25mL
